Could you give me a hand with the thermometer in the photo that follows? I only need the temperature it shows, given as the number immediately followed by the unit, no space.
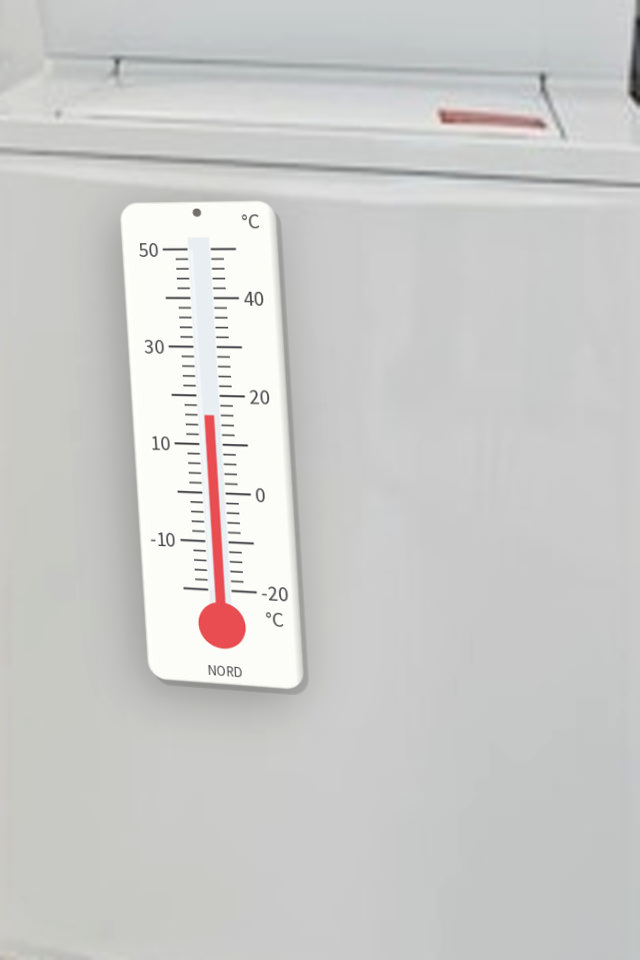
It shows 16°C
